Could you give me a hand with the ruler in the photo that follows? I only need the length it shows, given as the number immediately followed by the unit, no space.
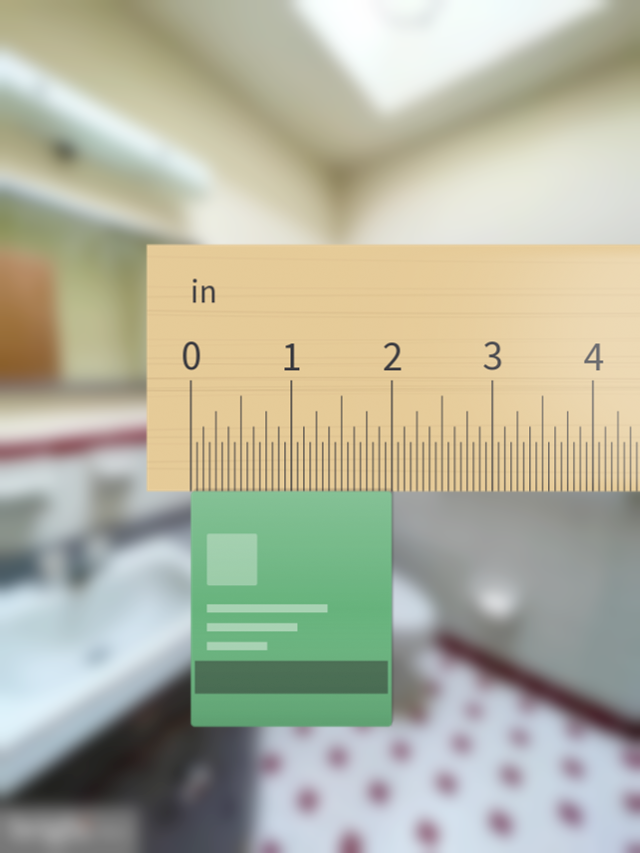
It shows 2in
